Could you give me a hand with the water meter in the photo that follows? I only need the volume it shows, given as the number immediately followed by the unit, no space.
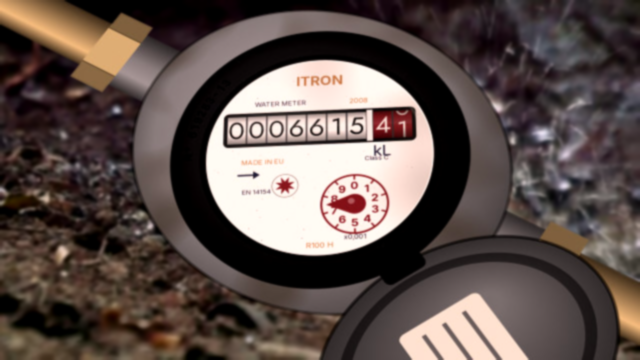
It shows 6615.407kL
